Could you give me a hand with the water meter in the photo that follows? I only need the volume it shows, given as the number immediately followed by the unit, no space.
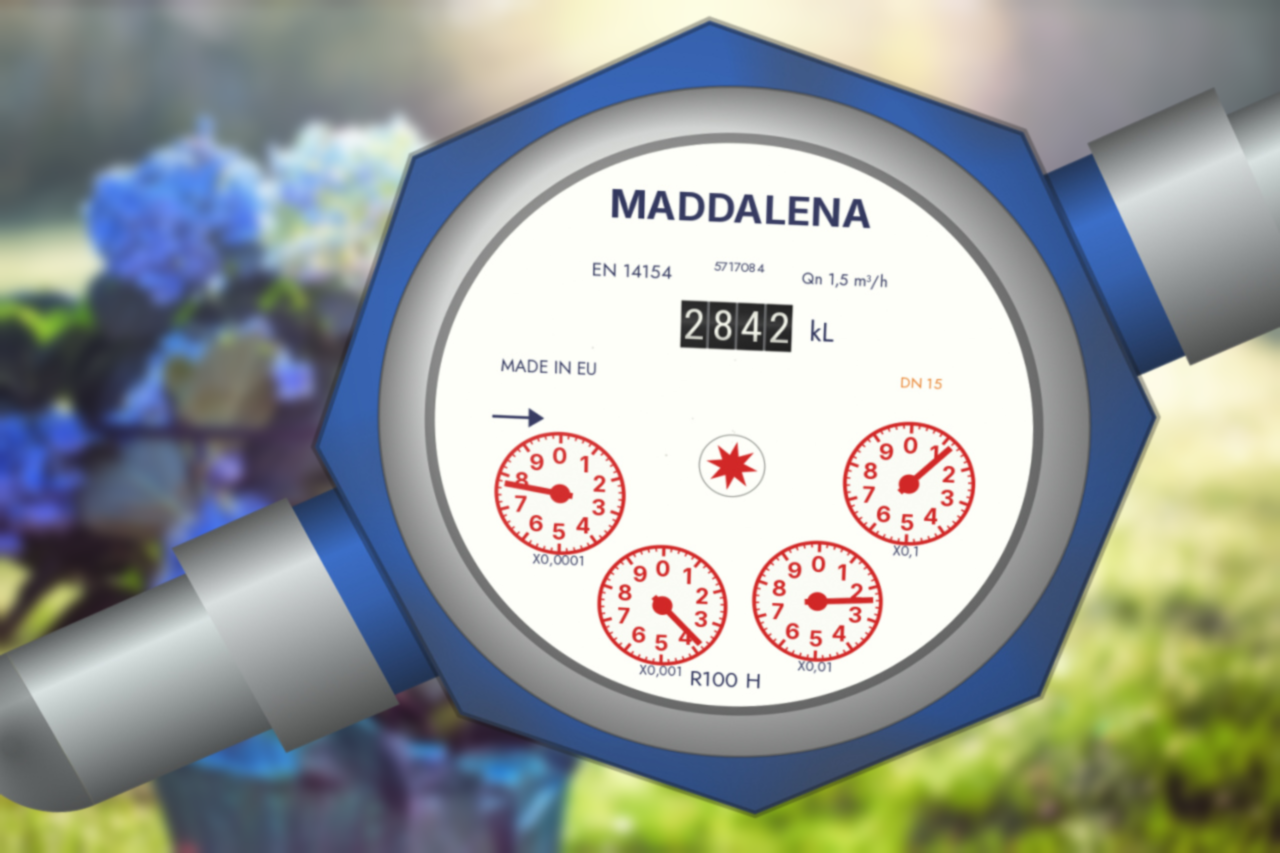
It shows 2842.1237kL
